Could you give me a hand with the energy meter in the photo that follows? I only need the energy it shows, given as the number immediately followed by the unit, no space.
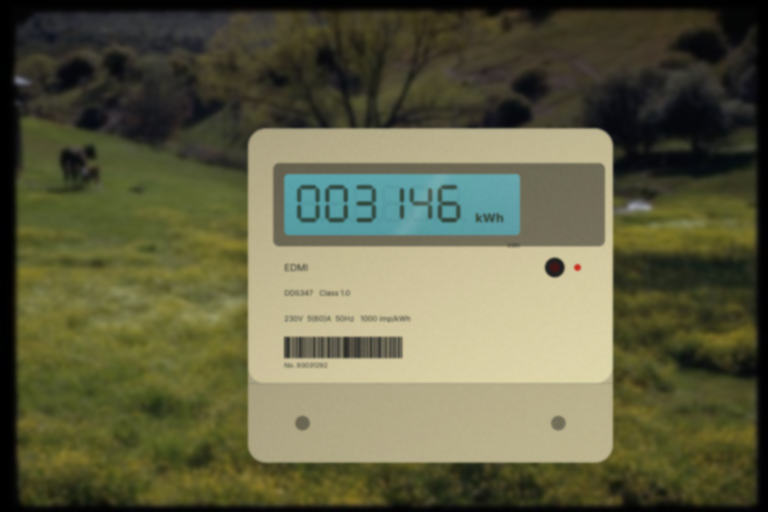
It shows 3146kWh
